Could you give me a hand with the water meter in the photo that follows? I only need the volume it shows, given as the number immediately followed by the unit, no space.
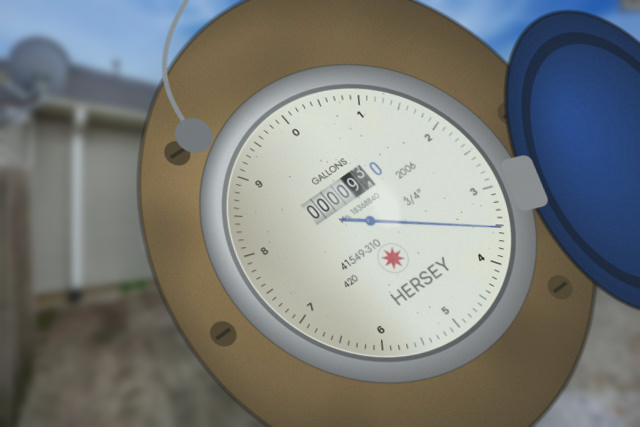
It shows 933.5gal
